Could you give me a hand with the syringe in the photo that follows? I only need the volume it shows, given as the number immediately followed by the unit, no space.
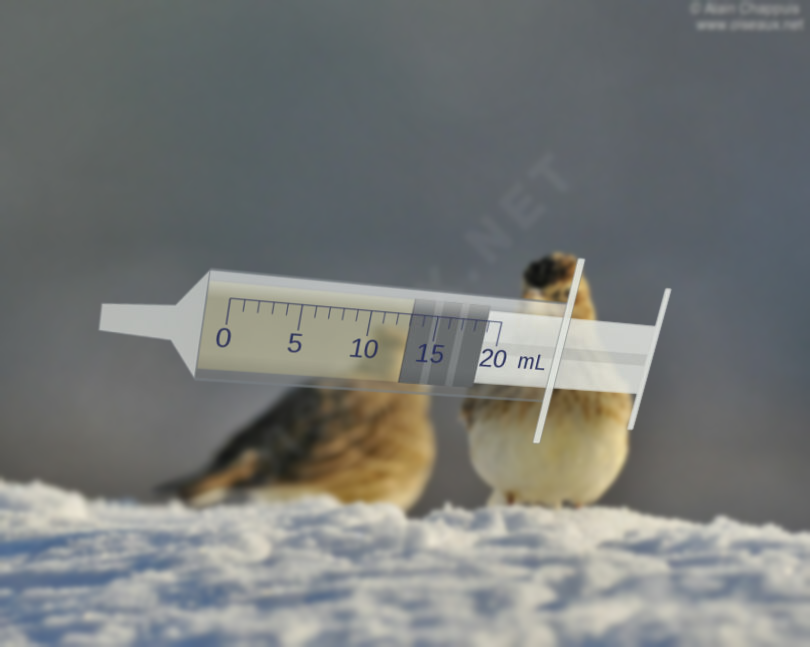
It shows 13mL
